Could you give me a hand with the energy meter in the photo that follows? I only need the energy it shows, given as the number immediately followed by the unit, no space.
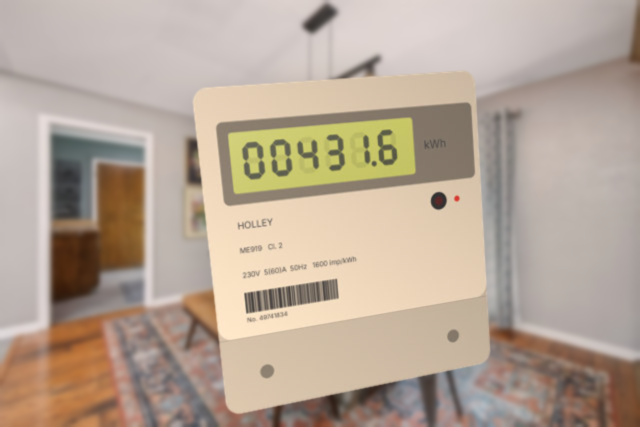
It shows 431.6kWh
